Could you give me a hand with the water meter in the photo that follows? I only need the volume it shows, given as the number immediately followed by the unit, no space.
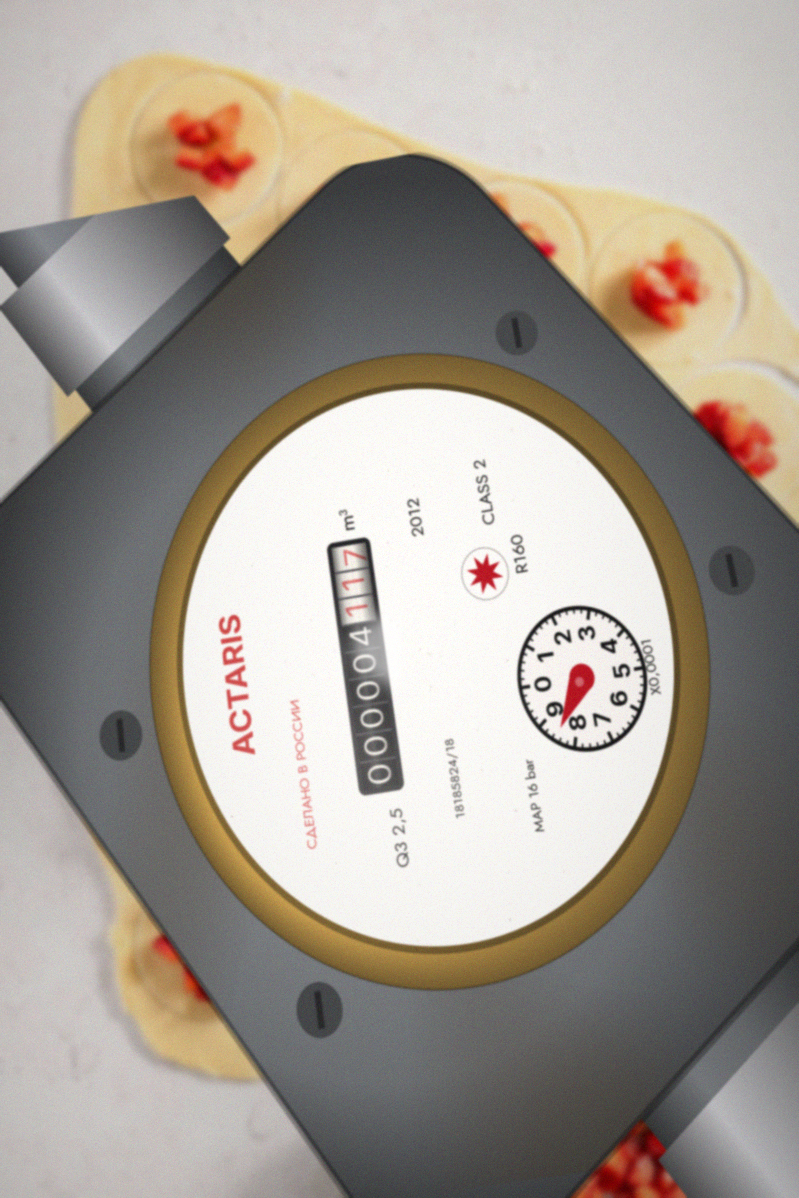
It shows 4.1168m³
